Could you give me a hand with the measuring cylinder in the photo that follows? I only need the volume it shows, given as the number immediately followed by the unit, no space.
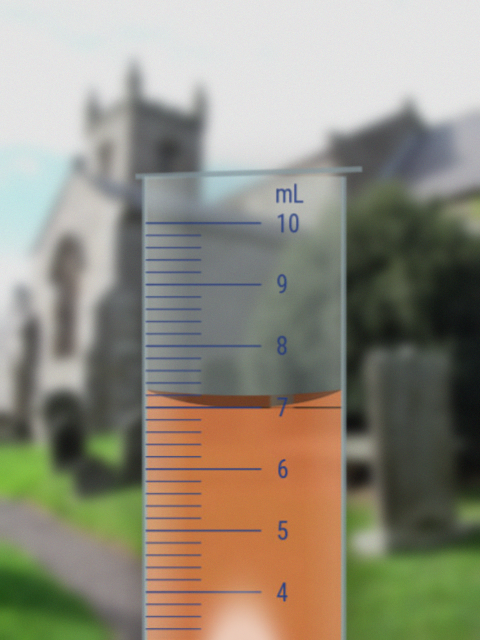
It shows 7mL
